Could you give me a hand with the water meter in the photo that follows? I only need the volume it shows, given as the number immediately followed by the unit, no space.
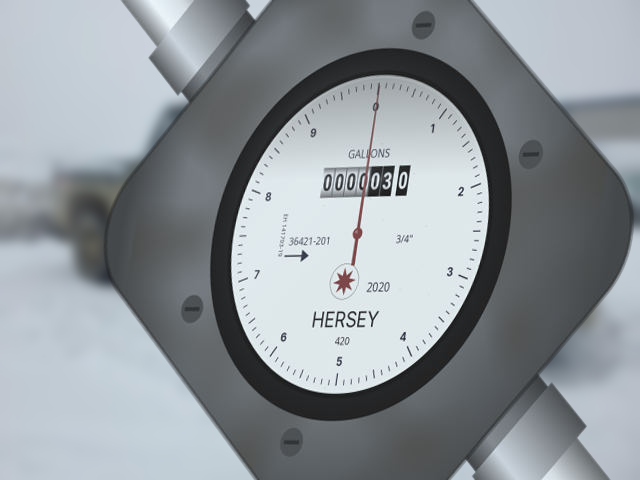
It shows 30.0gal
